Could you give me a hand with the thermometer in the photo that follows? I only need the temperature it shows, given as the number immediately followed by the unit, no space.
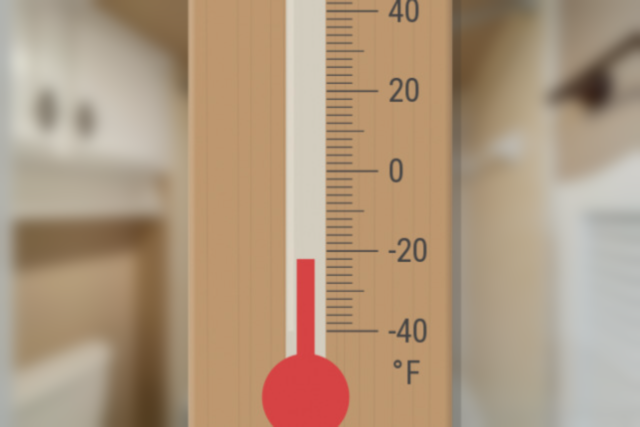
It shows -22°F
